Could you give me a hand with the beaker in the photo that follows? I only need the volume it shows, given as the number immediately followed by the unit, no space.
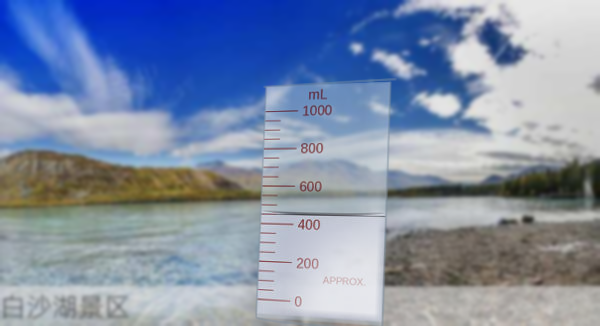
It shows 450mL
